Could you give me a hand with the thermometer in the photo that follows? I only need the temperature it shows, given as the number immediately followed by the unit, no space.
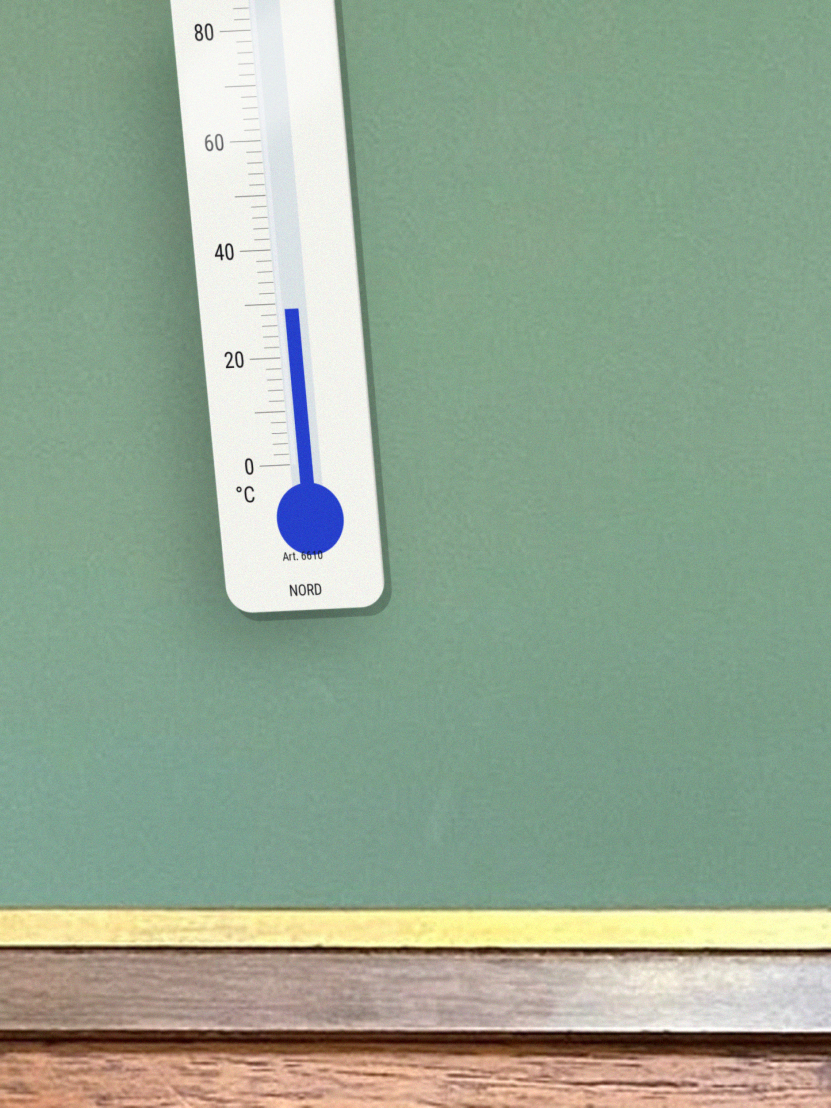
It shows 29°C
